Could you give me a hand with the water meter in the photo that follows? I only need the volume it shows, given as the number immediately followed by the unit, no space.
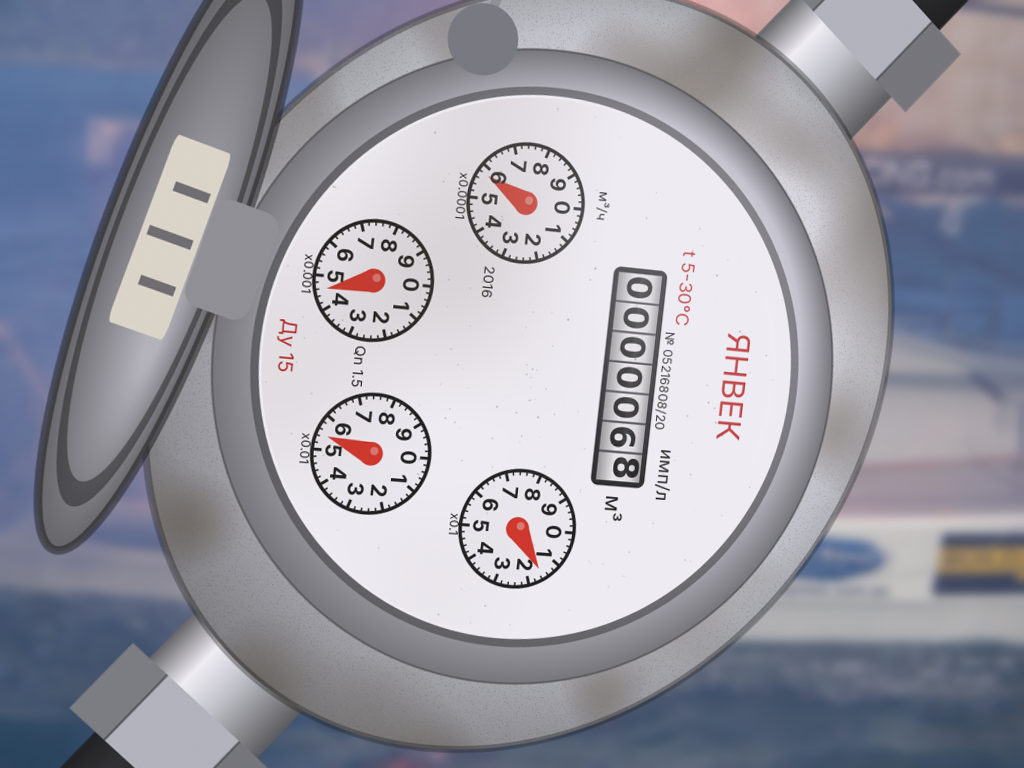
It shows 68.1545m³
